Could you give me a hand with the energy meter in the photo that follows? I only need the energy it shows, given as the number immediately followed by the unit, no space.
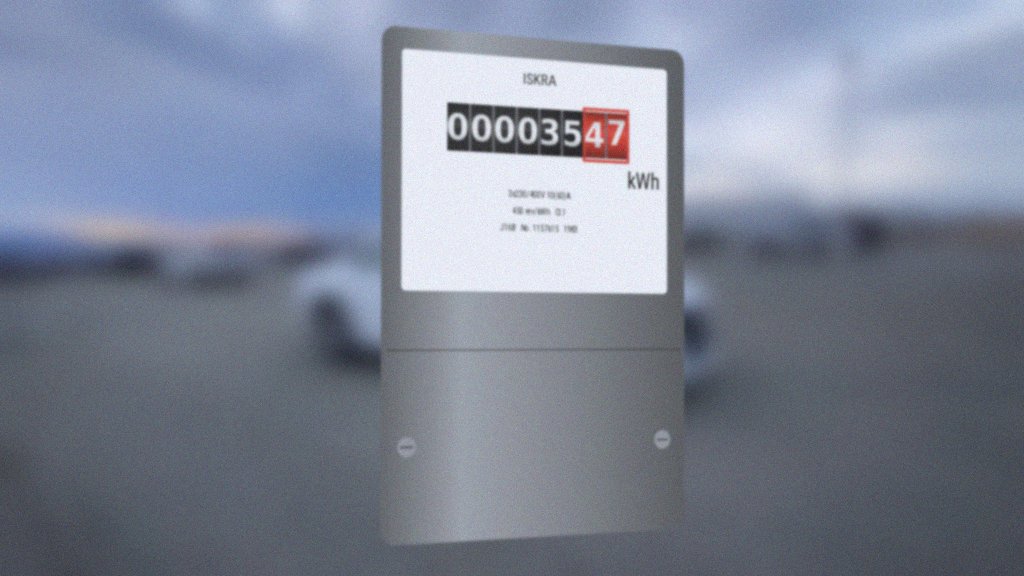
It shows 35.47kWh
